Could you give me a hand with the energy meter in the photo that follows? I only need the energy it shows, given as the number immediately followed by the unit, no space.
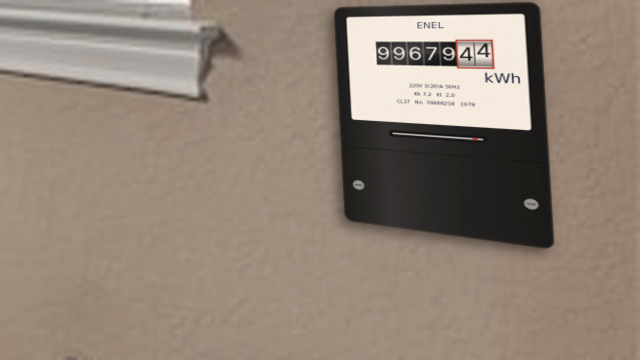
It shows 99679.44kWh
